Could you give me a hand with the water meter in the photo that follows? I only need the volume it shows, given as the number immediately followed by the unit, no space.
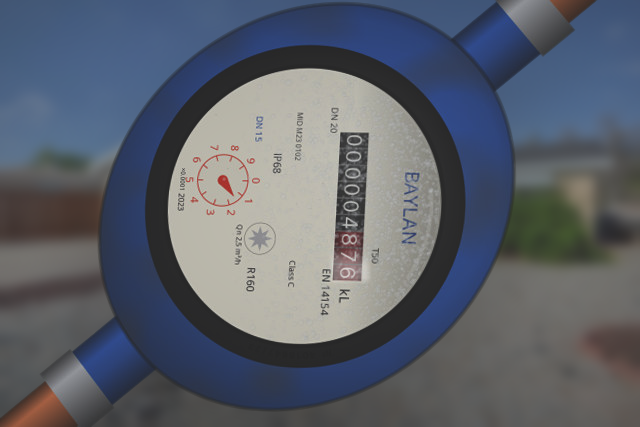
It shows 4.8761kL
